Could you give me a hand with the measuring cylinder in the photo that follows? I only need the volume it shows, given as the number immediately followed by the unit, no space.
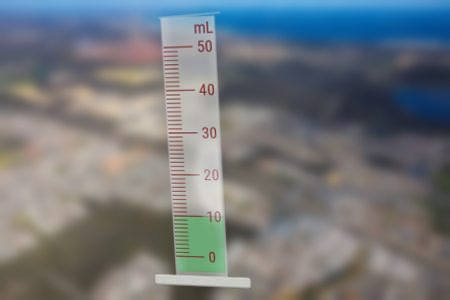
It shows 10mL
